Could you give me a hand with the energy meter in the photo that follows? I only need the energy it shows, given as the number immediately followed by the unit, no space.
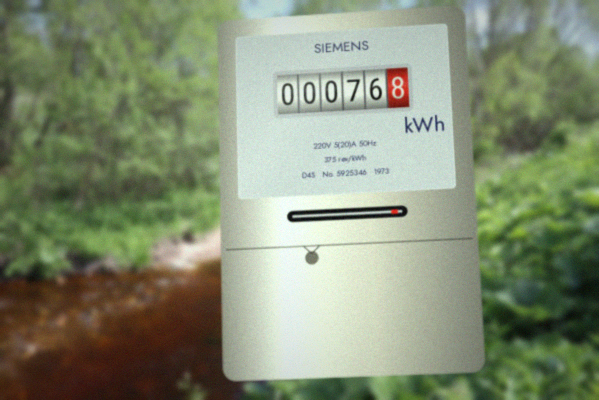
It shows 76.8kWh
